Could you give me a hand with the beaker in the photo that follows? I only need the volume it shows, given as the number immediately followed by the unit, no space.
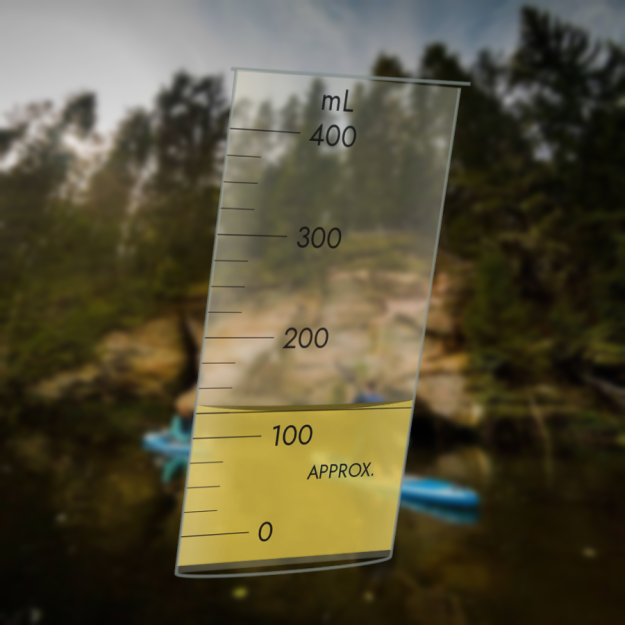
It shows 125mL
